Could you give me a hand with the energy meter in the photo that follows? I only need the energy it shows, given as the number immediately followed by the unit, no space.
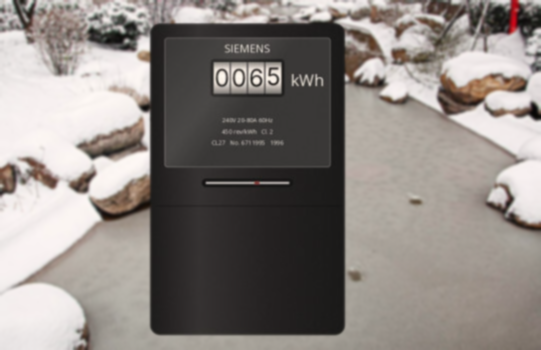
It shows 65kWh
